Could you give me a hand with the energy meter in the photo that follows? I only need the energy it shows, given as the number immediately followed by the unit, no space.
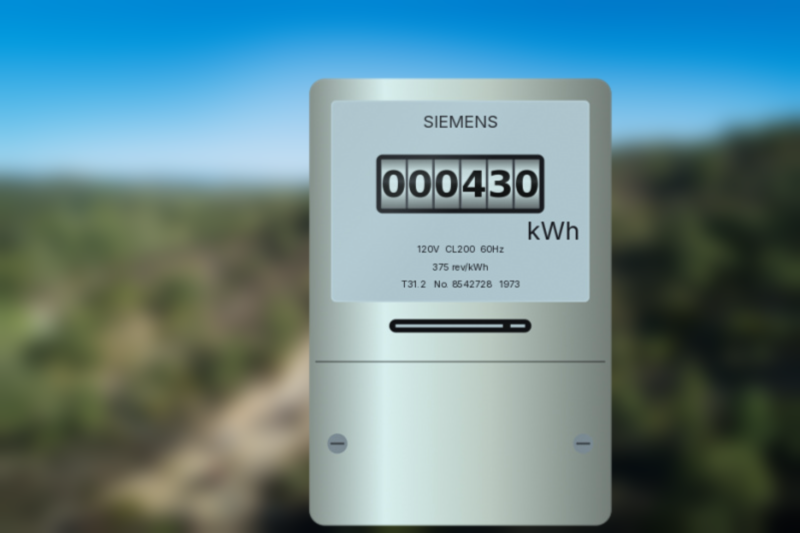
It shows 430kWh
